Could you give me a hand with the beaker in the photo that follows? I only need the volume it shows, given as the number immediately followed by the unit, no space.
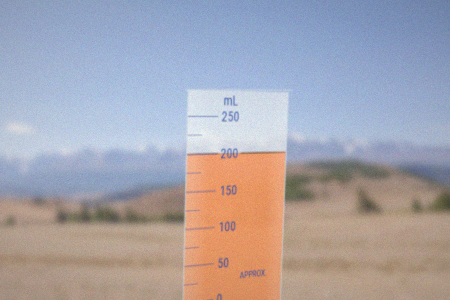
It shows 200mL
